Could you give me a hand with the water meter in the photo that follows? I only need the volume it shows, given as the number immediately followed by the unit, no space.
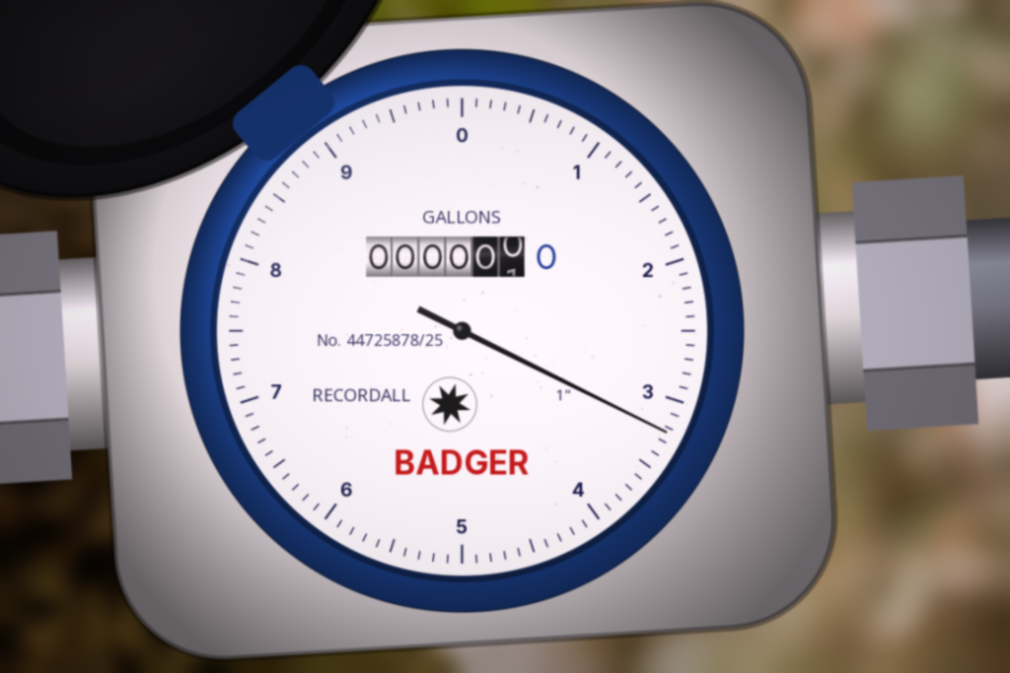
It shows 3.2gal
